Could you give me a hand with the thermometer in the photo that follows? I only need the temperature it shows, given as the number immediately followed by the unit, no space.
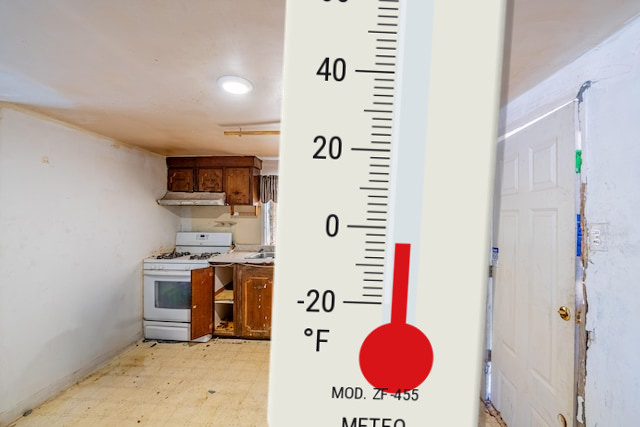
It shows -4°F
